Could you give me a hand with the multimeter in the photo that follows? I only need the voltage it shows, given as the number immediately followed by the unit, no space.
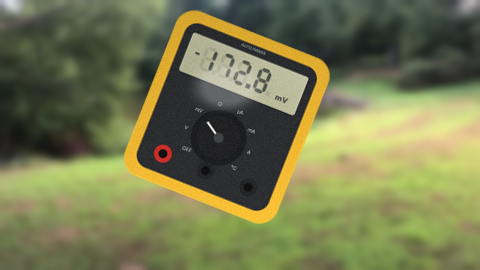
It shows -172.8mV
